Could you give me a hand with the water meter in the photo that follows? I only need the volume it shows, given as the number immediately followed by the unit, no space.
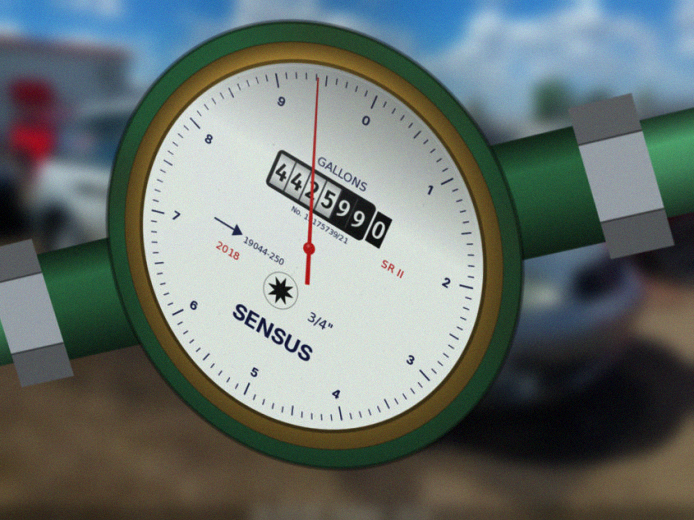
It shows 4425989.4gal
